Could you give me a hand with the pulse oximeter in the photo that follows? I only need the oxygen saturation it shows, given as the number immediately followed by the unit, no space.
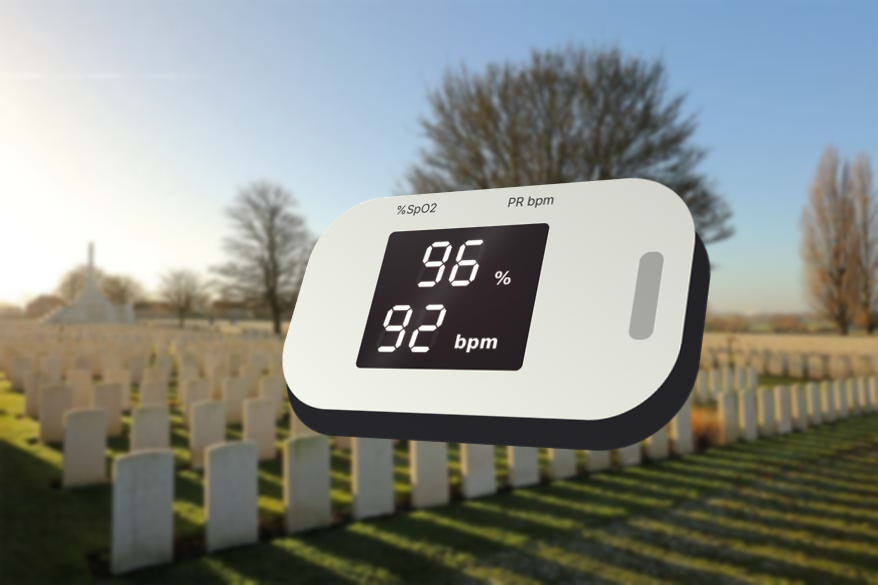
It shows 96%
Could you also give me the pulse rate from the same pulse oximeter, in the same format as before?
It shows 92bpm
